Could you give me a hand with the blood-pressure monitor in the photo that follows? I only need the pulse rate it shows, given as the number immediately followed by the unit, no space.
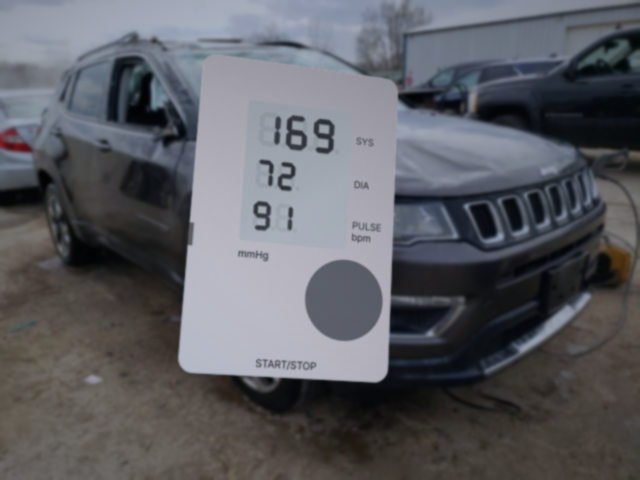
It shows 91bpm
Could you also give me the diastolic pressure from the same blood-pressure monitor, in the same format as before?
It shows 72mmHg
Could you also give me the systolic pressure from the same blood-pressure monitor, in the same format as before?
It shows 169mmHg
